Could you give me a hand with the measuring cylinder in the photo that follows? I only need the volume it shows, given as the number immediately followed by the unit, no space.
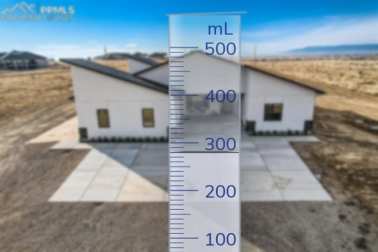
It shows 280mL
